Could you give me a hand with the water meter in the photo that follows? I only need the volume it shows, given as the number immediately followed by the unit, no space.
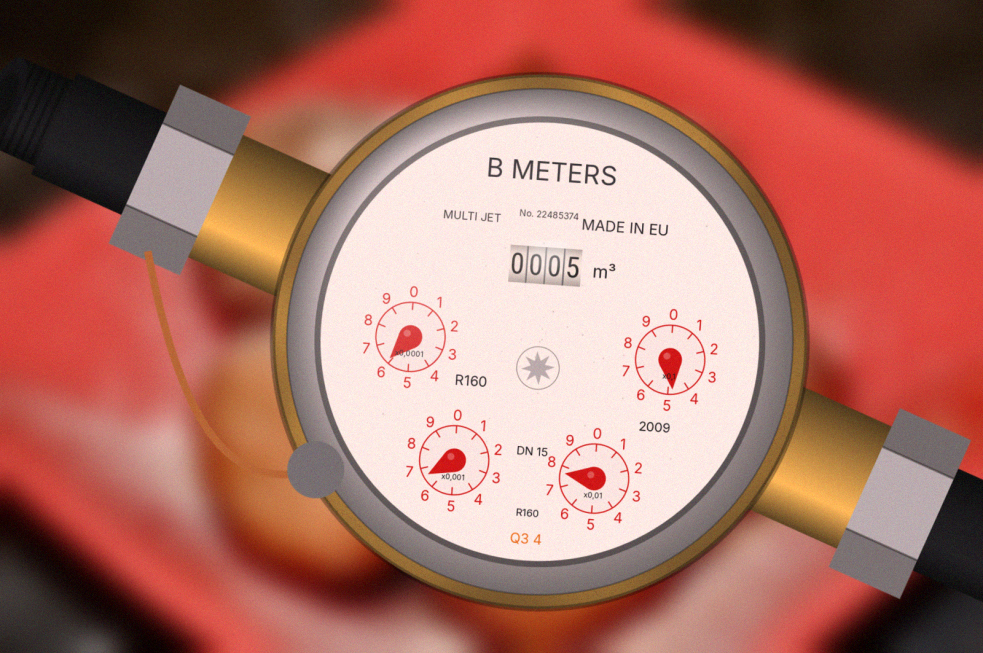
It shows 5.4766m³
